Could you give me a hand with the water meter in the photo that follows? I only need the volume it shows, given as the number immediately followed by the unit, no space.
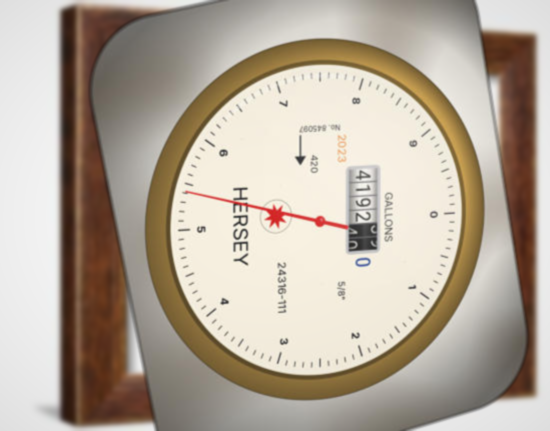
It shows 4192395.4gal
